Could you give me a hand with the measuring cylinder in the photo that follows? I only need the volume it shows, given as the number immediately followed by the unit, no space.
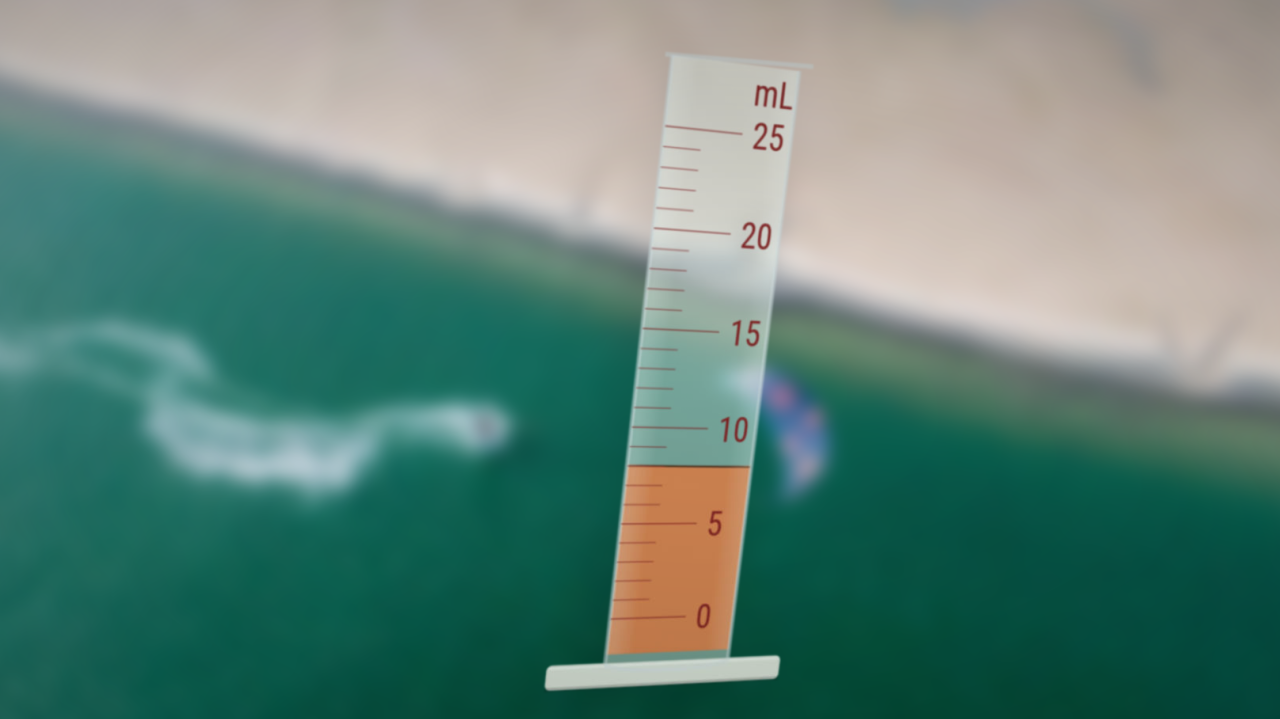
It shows 8mL
